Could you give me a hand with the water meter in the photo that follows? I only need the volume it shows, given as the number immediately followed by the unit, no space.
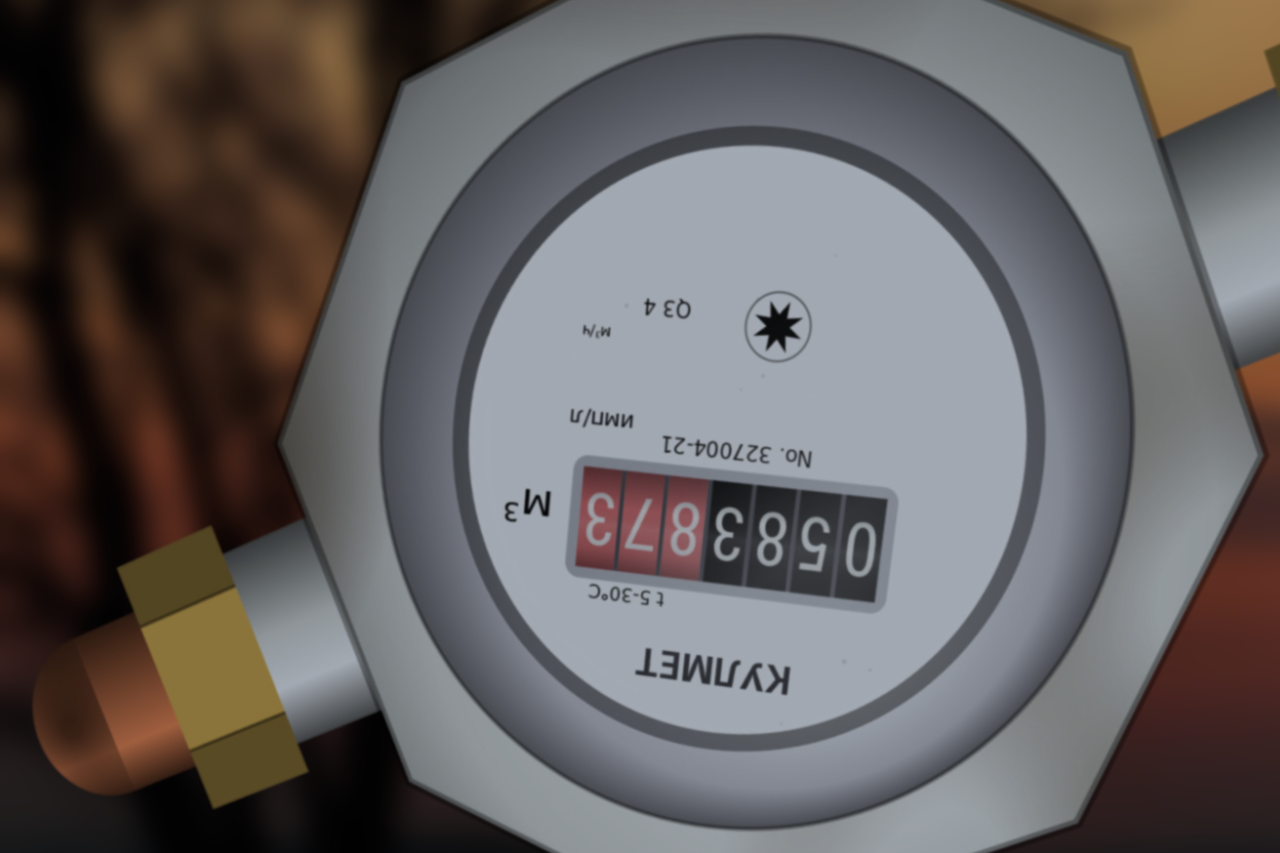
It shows 583.873m³
